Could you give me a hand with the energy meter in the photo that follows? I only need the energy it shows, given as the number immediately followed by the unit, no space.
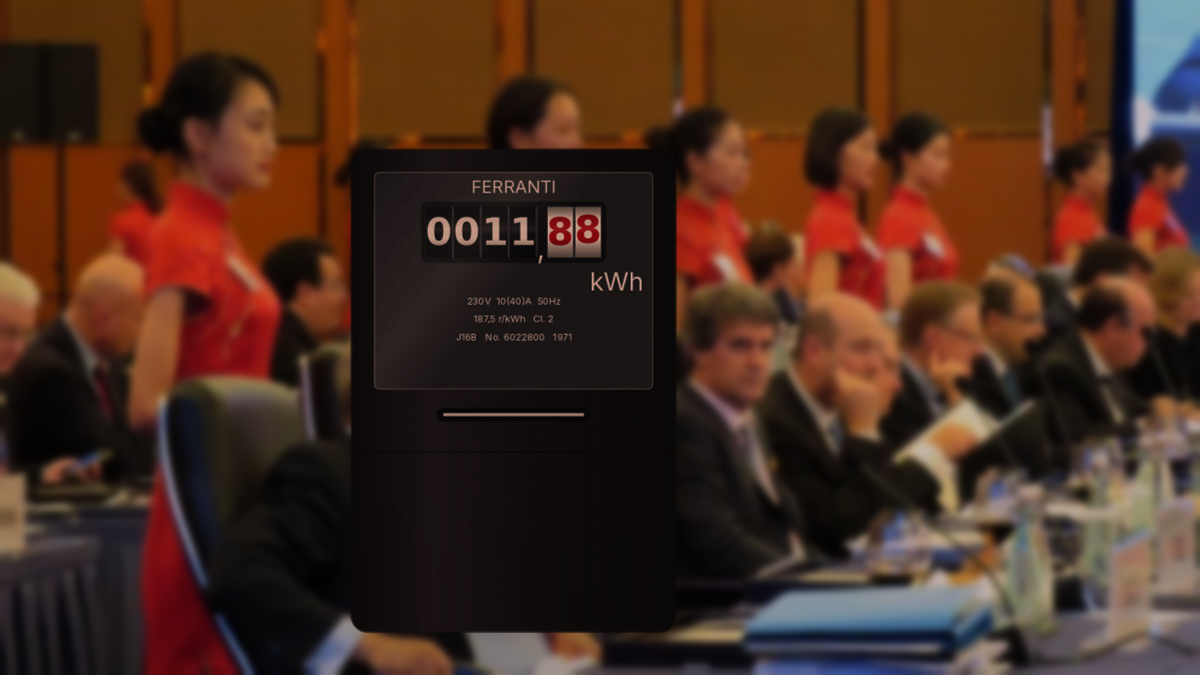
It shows 11.88kWh
